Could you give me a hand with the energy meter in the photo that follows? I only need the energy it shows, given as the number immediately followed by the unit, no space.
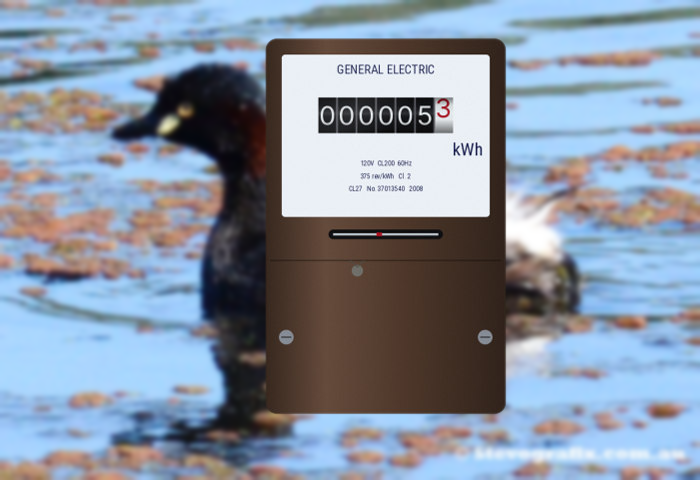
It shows 5.3kWh
